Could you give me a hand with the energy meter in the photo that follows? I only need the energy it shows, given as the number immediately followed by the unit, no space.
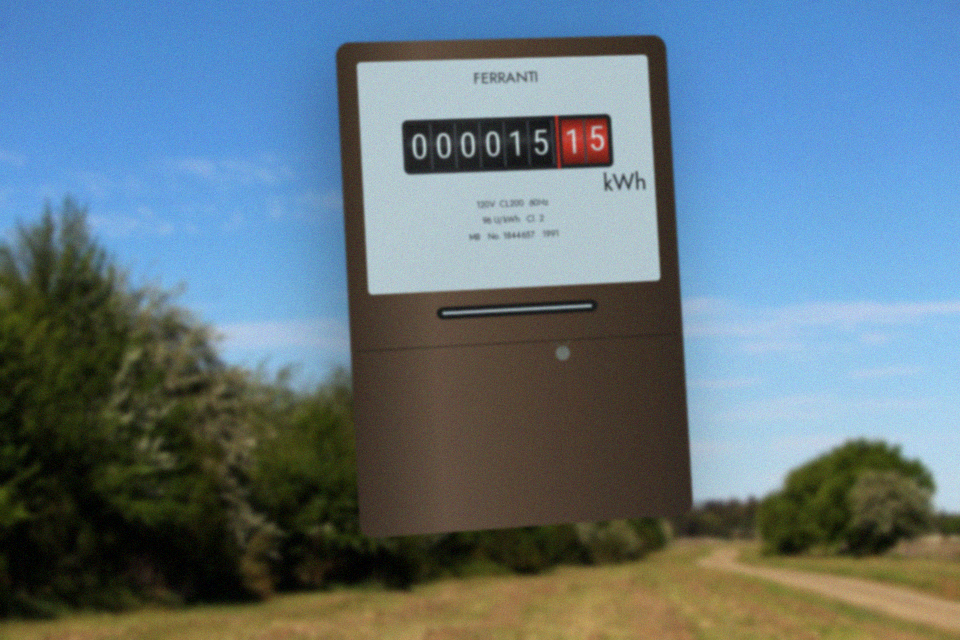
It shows 15.15kWh
